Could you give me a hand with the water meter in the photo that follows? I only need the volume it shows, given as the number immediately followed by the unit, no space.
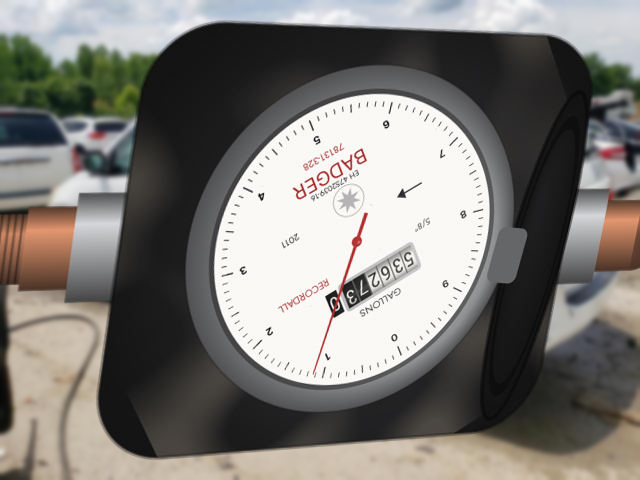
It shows 5362731.1gal
